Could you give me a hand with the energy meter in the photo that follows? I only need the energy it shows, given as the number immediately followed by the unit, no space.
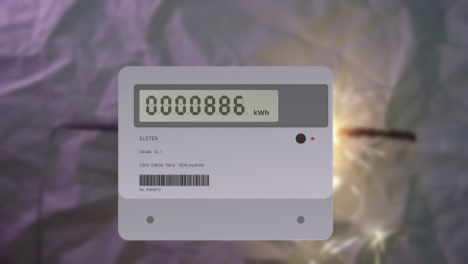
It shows 886kWh
